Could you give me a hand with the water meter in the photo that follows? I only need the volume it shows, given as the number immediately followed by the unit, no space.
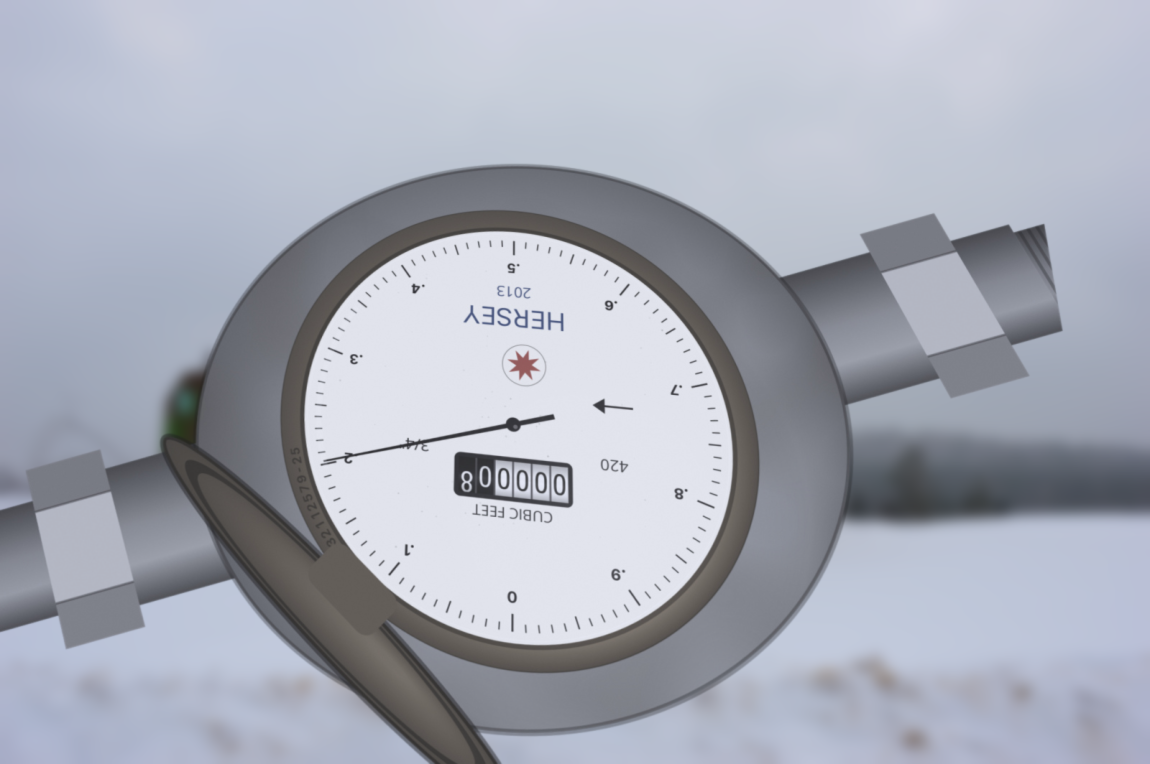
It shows 8.20ft³
